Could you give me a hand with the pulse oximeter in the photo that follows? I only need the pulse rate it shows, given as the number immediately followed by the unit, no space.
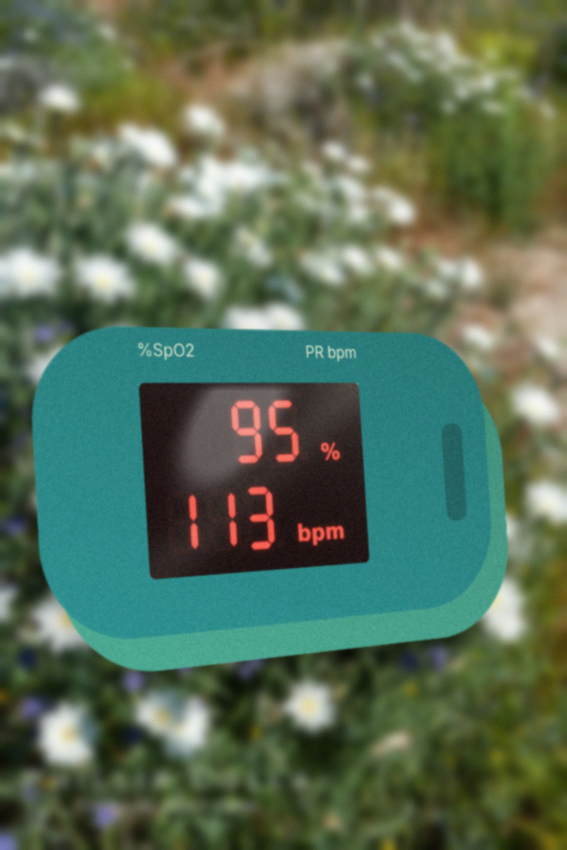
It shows 113bpm
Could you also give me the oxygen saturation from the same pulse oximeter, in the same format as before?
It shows 95%
